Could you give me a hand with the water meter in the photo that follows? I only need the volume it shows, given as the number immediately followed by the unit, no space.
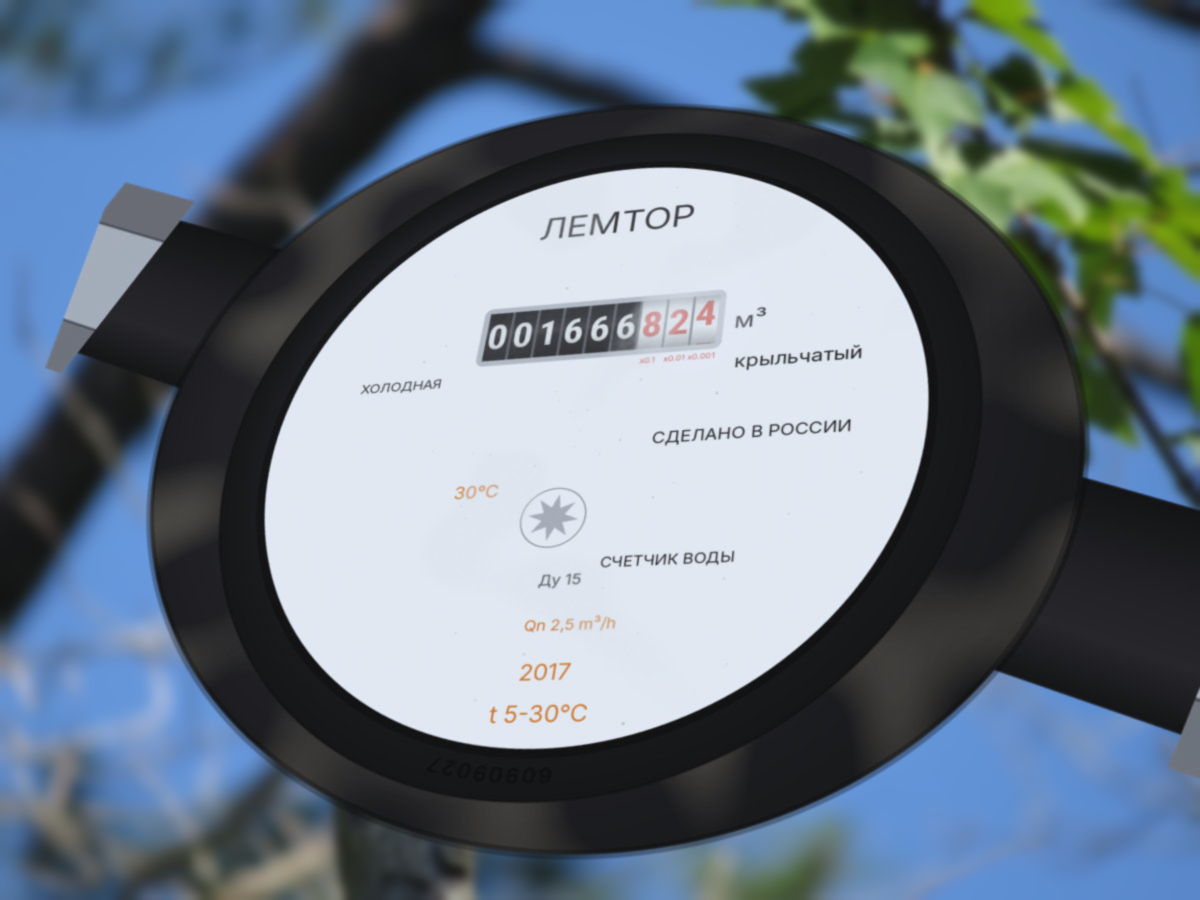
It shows 1666.824m³
